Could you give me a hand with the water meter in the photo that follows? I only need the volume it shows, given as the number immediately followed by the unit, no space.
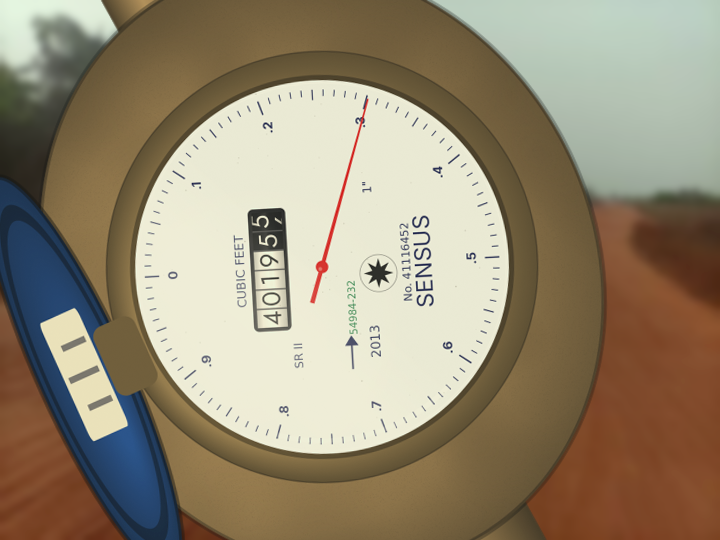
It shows 401955.30ft³
